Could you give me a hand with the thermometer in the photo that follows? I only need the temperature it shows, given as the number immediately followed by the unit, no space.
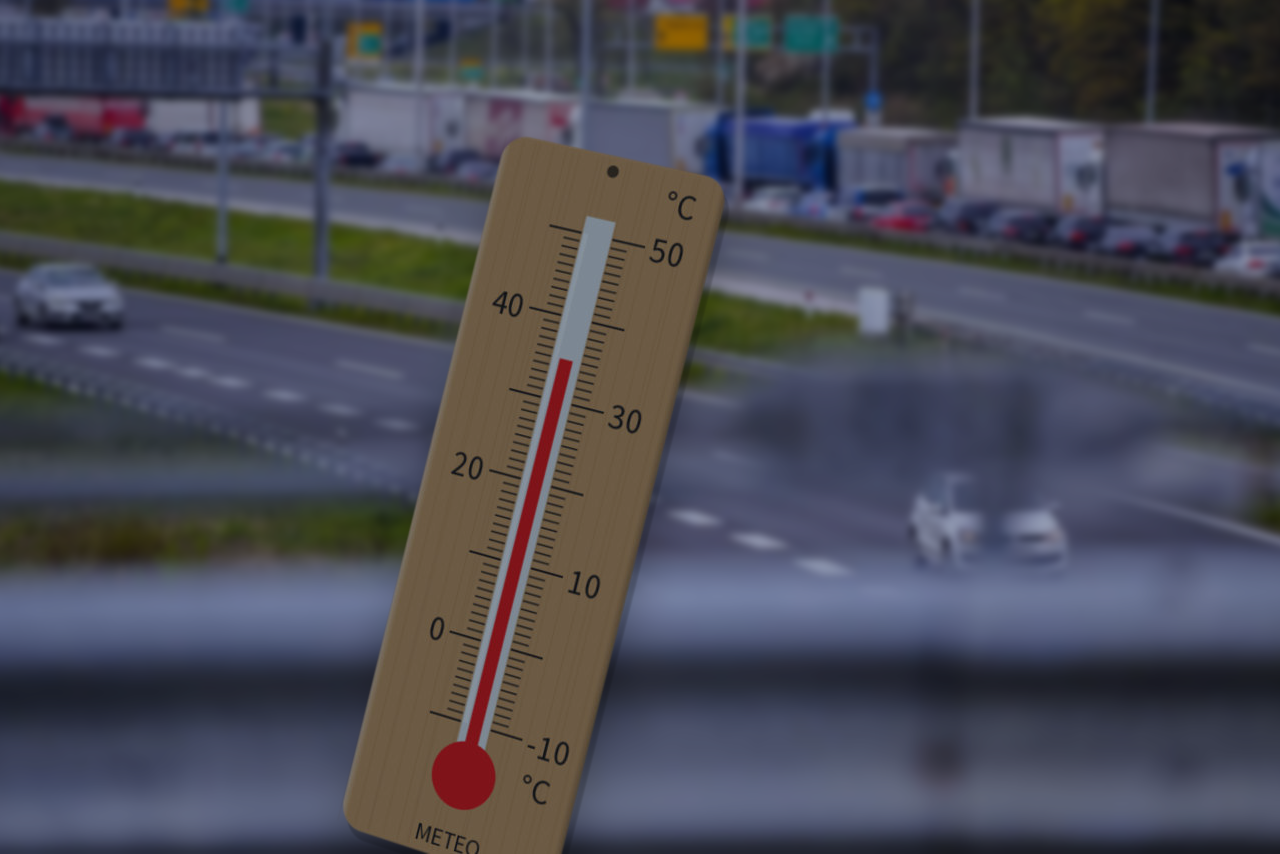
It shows 35°C
